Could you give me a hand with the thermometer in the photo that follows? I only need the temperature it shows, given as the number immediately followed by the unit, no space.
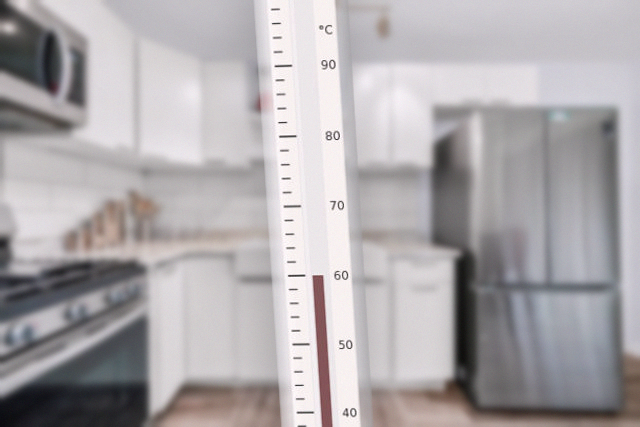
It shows 60°C
